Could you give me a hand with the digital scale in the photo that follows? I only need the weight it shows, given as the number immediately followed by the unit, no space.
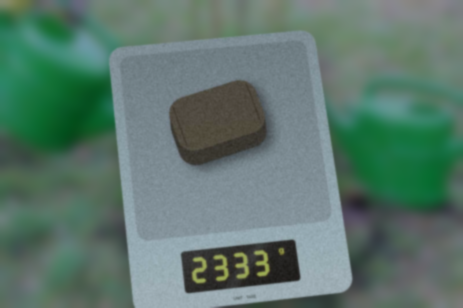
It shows 2333g
